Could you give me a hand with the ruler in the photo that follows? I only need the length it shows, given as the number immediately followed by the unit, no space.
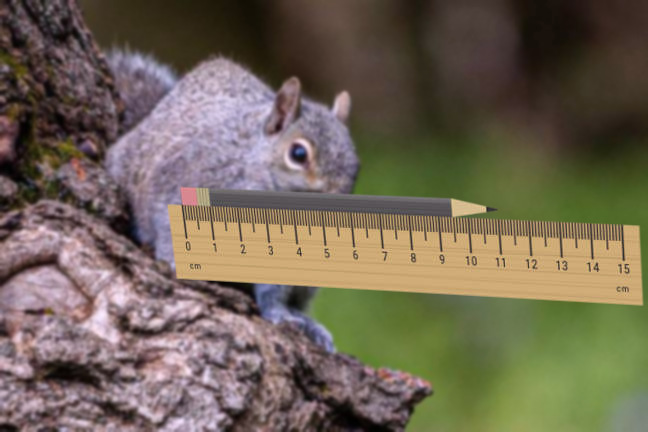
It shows 11cm
